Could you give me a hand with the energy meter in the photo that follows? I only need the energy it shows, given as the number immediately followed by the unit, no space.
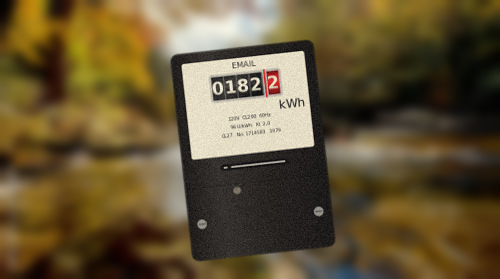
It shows 182.2kWh
